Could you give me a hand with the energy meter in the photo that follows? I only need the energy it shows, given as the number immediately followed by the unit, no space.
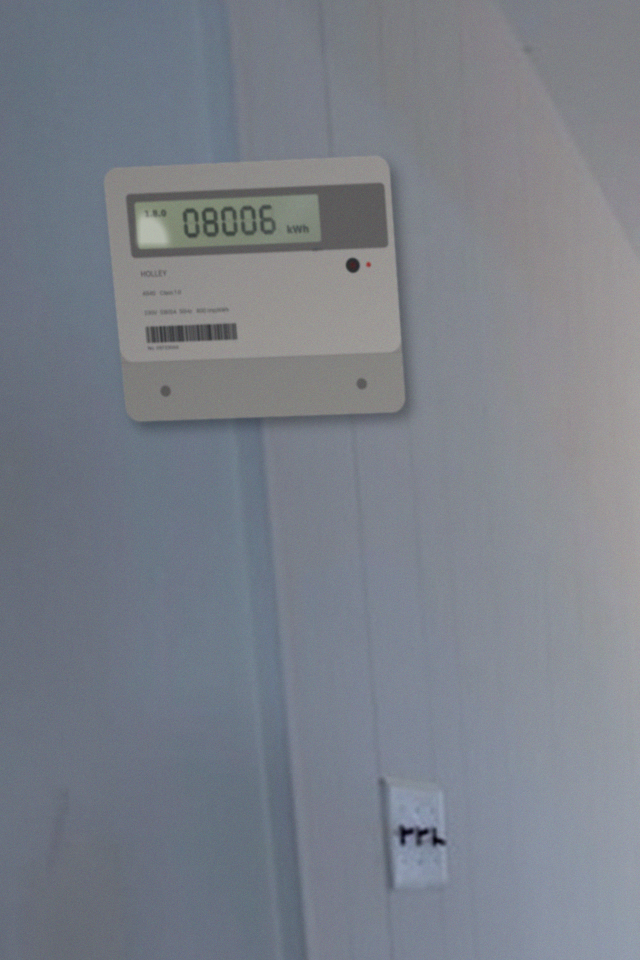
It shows 8006kWh
